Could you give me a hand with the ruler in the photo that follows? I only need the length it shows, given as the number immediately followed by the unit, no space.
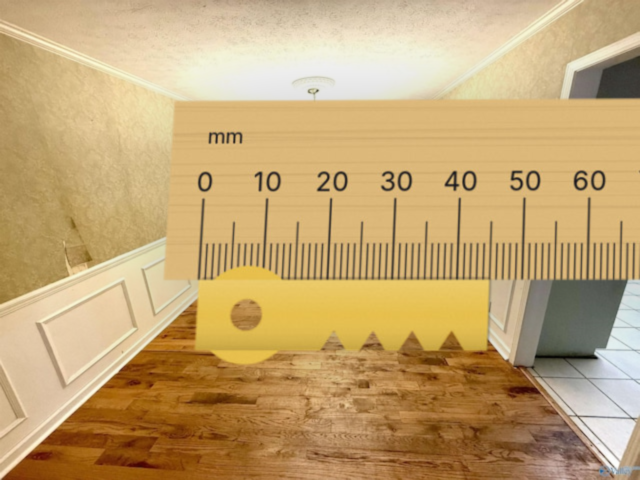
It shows 45mm
